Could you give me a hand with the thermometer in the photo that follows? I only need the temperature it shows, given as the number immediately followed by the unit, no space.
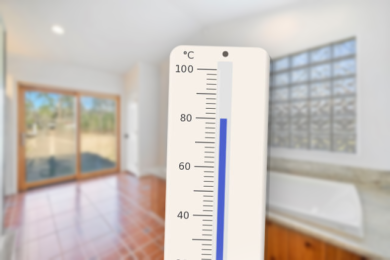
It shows 80°C
